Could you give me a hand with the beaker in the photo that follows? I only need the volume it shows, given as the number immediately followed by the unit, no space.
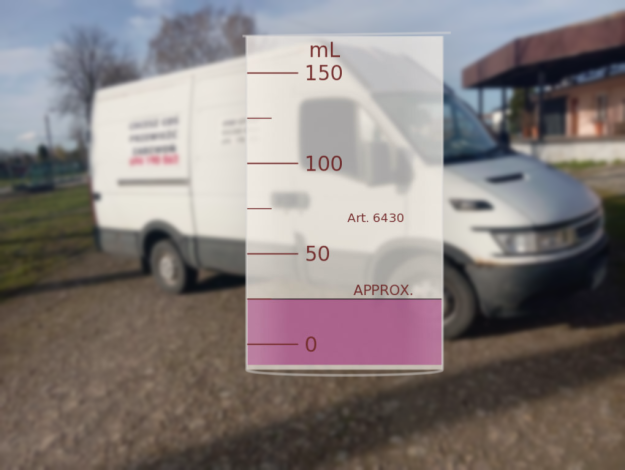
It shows 25mL
